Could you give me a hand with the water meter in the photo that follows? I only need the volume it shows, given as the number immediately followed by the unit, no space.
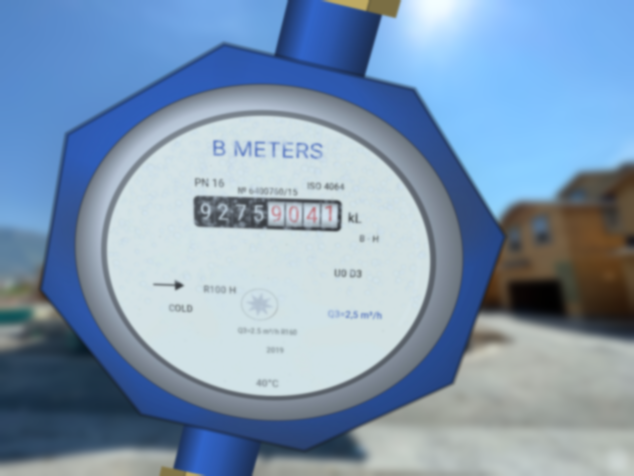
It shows 9275.9041kL
